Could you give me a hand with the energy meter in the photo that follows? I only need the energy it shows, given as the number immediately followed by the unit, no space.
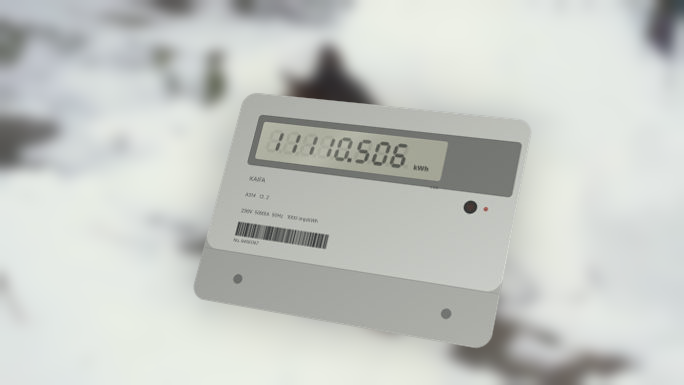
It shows 11110.506kWh
